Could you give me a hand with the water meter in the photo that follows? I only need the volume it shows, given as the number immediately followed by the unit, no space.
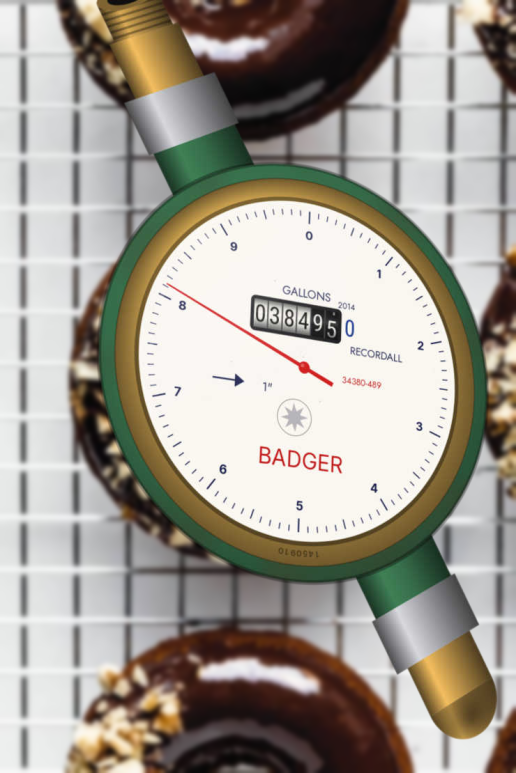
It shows 384948.1gal
